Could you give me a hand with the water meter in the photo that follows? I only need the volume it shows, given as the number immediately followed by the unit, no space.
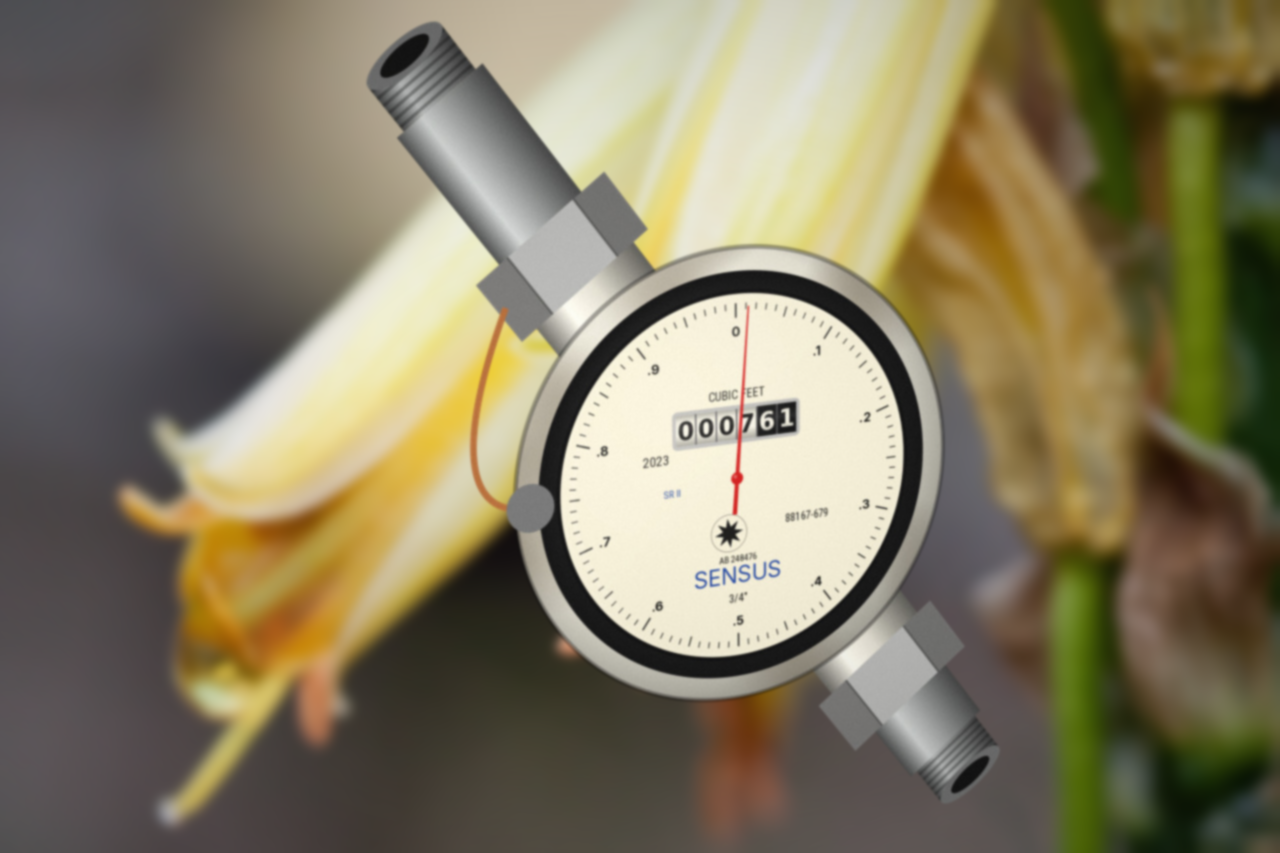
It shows 761.01ft³
